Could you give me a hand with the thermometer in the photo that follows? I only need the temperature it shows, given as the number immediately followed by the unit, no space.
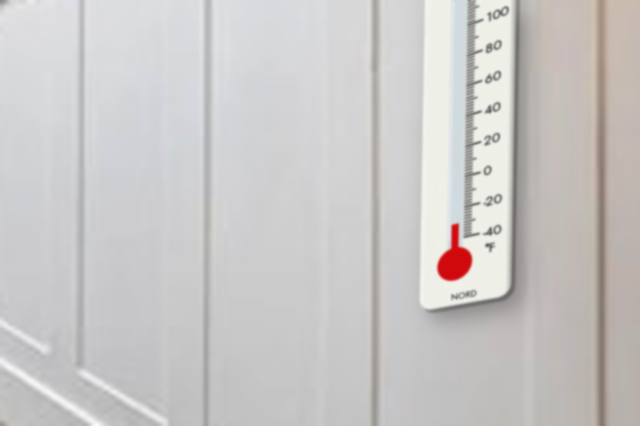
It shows -30°F
